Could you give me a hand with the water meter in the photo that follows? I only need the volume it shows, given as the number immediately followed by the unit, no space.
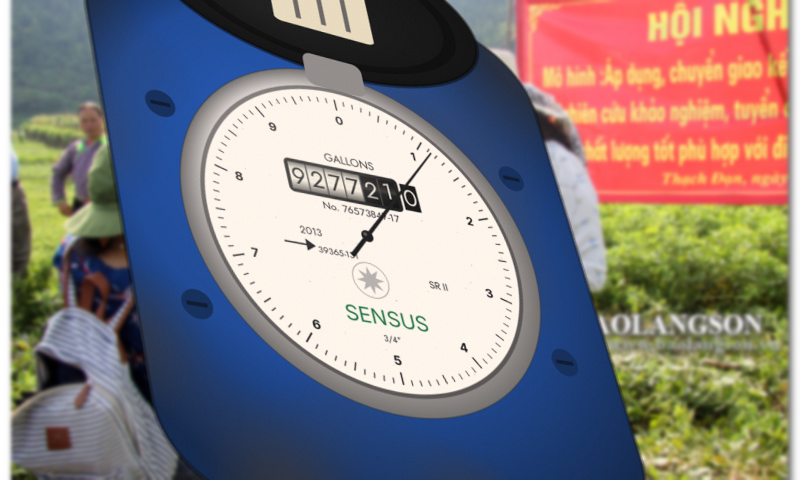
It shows 9277211.1gal
